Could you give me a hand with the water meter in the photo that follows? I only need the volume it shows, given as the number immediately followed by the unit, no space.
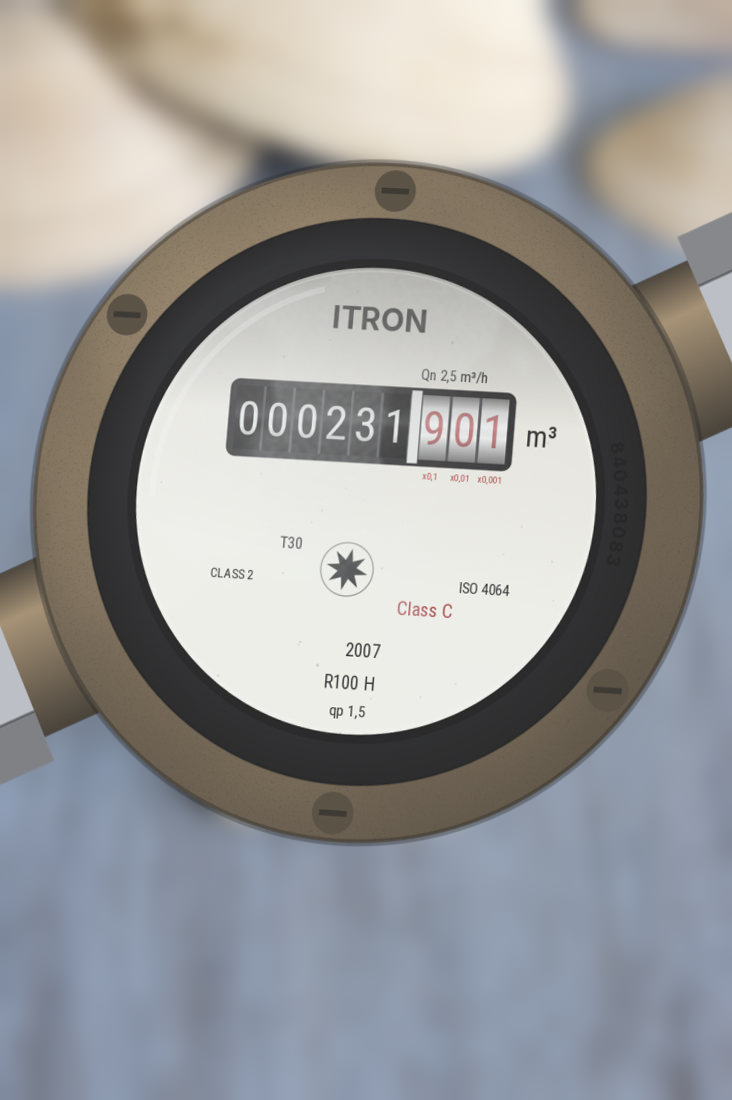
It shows 231.901m³
